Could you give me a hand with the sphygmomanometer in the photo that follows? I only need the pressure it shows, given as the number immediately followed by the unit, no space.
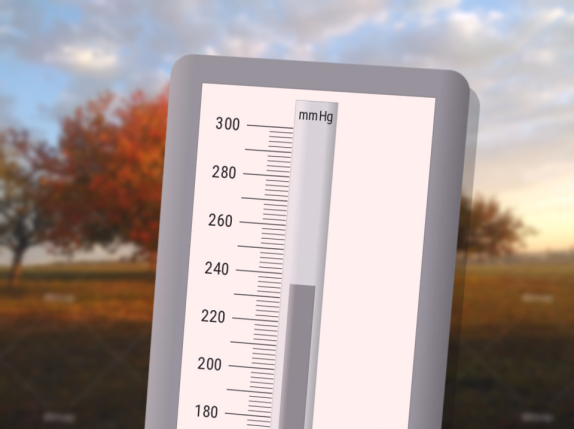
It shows 236mmHg
